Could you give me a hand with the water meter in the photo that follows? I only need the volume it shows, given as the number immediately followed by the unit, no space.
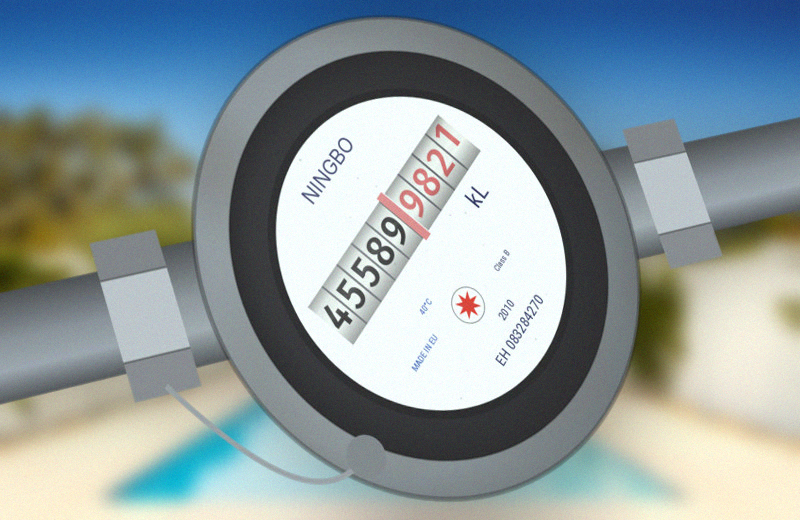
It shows 45589.9821kL
